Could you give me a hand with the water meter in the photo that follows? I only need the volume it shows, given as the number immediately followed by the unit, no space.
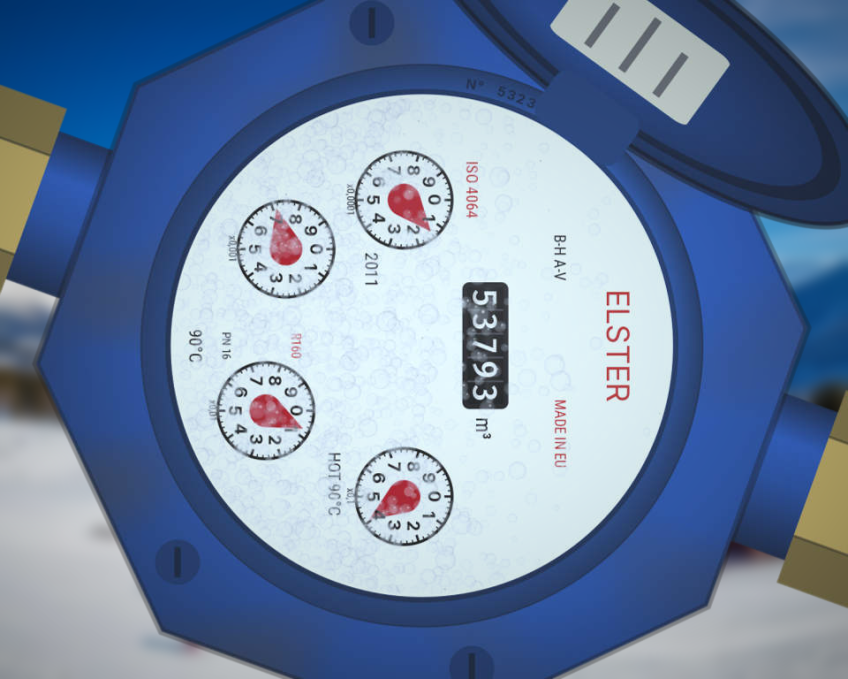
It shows 53793.4071m³
